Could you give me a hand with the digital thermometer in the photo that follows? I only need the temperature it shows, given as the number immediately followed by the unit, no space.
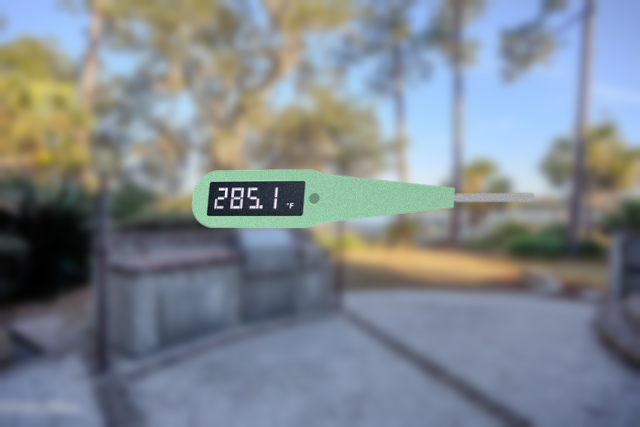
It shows 285.1°F
